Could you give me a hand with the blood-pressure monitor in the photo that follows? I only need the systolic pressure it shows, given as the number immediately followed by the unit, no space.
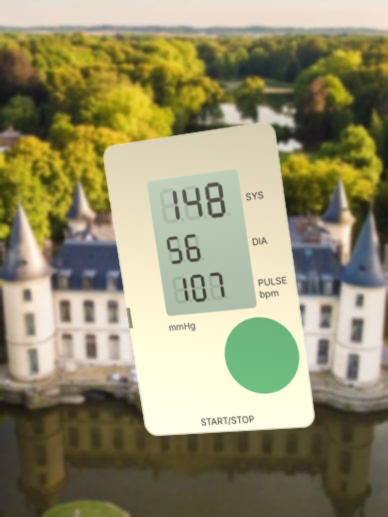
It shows 148mmHg
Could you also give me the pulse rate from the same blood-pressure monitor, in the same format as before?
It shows 107bpm
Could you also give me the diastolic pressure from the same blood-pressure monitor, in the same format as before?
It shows 56mmHg
